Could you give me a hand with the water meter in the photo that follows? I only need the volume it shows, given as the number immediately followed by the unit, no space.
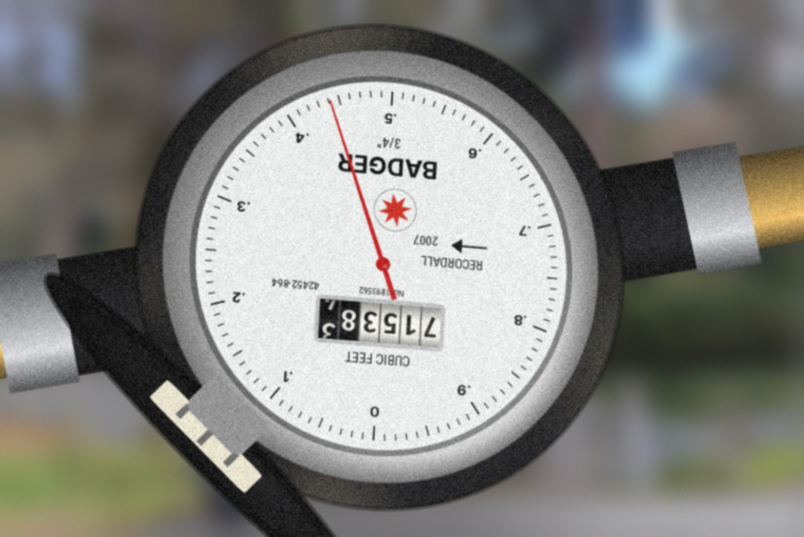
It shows 715383.44ft³
